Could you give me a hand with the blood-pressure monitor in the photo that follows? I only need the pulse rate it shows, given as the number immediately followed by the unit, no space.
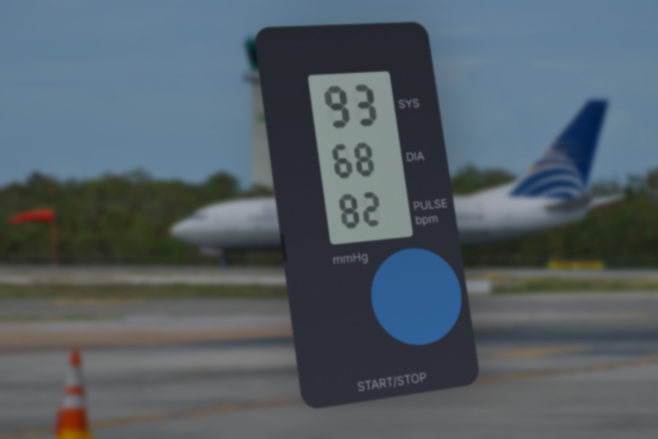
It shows 82bpm
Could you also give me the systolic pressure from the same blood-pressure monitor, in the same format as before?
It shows 93mmHg
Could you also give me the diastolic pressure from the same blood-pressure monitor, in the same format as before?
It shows 68mmHg
